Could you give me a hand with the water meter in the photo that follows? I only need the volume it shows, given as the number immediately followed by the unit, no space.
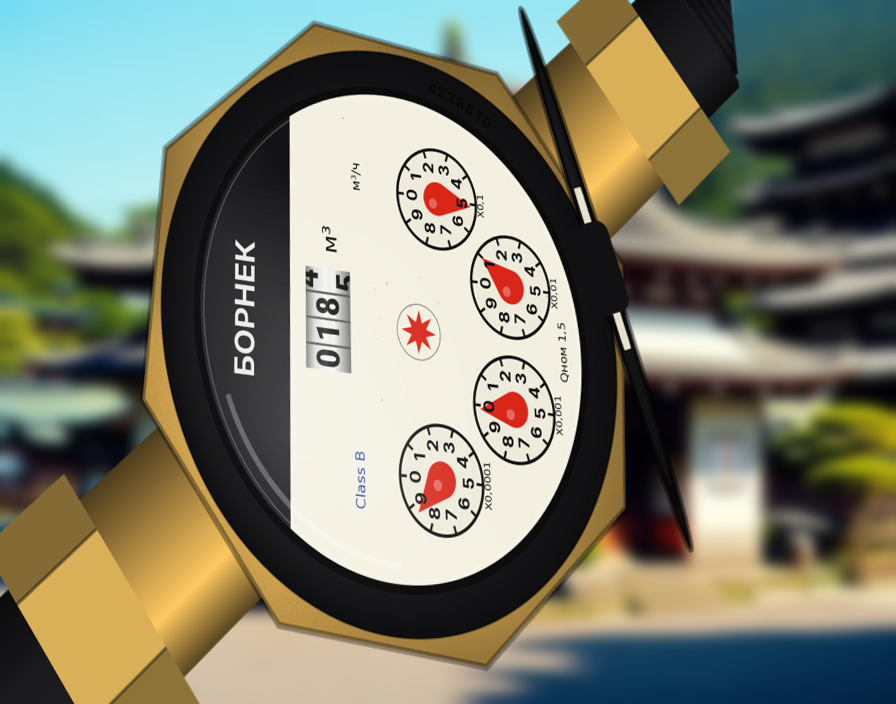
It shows 184.5098m³
